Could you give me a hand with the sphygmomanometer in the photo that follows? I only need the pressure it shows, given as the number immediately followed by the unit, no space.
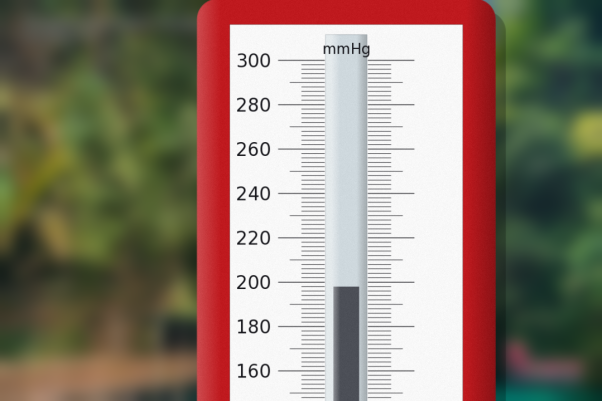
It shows 198mmHg
